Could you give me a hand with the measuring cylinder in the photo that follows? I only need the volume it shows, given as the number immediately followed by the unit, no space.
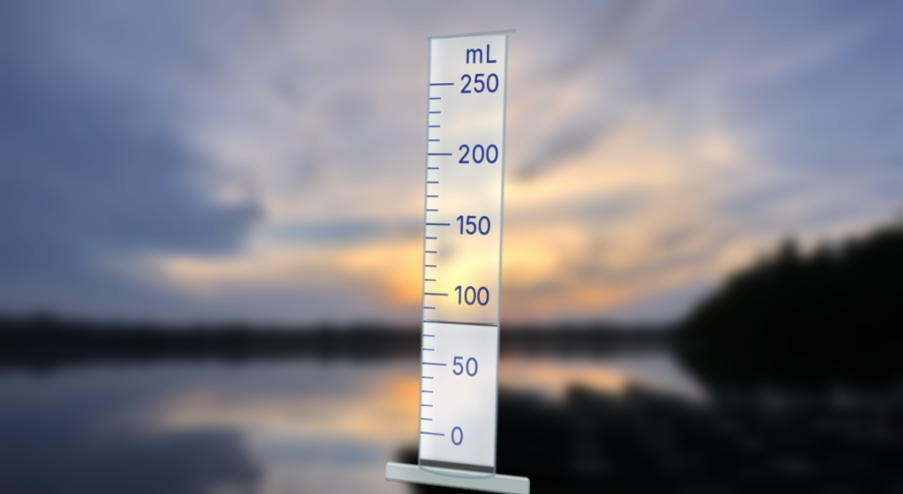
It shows 80mL
